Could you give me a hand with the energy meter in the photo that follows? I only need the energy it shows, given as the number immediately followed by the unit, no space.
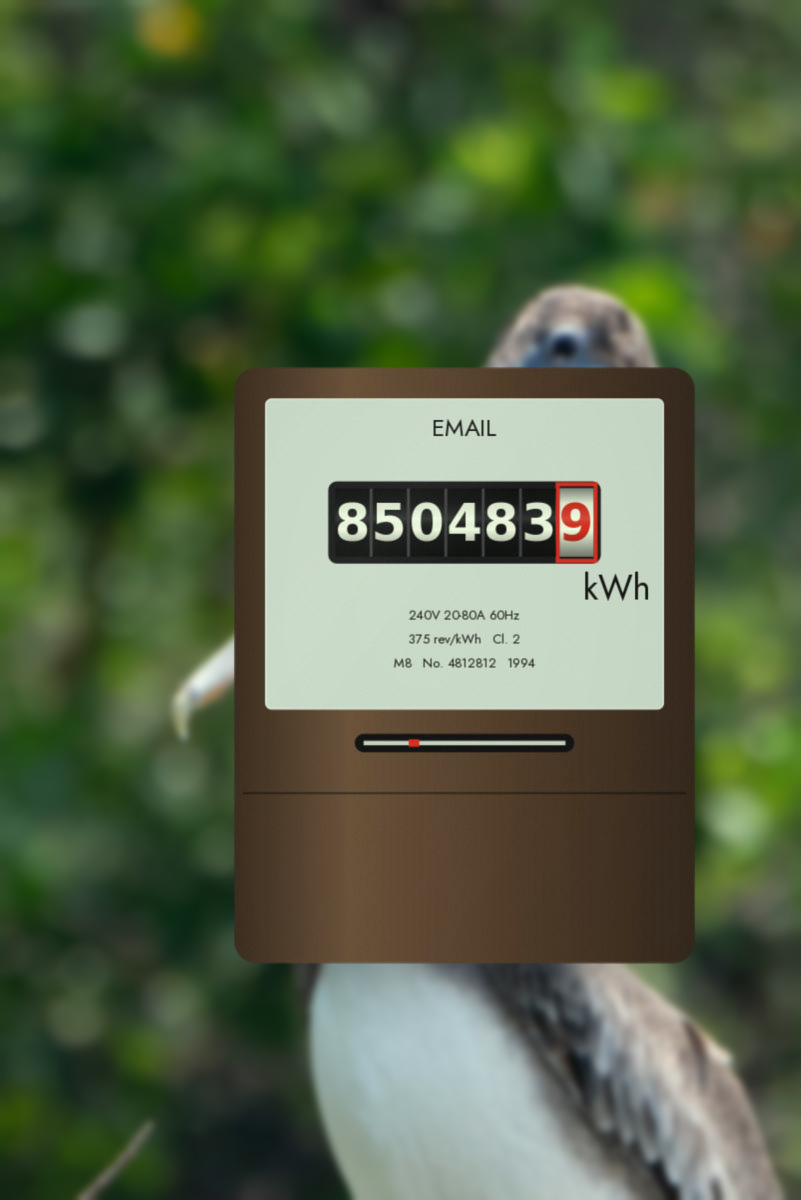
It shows 850483.9kWh
